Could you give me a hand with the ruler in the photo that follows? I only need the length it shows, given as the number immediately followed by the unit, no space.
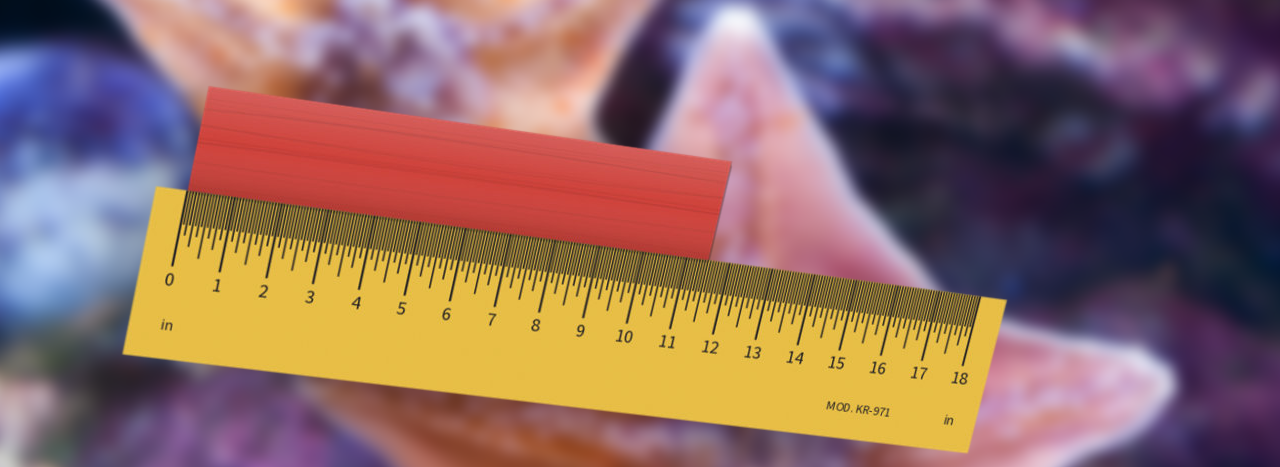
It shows 11.5in
